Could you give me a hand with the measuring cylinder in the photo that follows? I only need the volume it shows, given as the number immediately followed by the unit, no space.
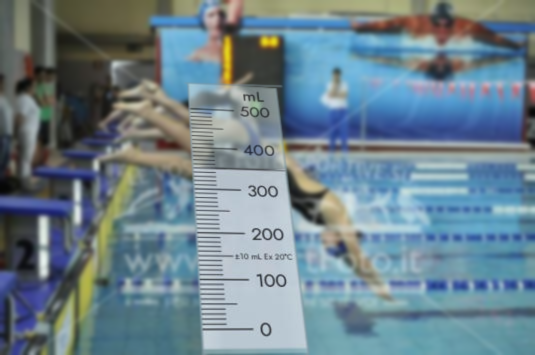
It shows 350mL
